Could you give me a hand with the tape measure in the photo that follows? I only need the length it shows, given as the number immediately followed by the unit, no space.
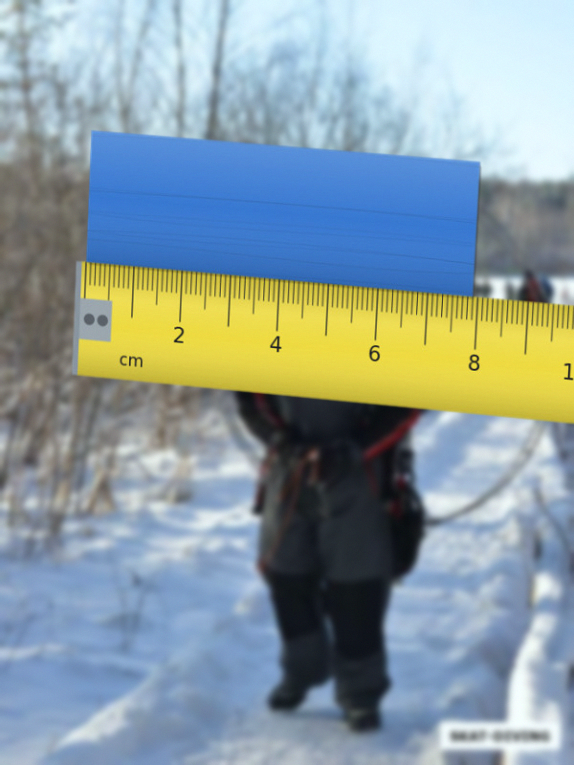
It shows 7.9cm
